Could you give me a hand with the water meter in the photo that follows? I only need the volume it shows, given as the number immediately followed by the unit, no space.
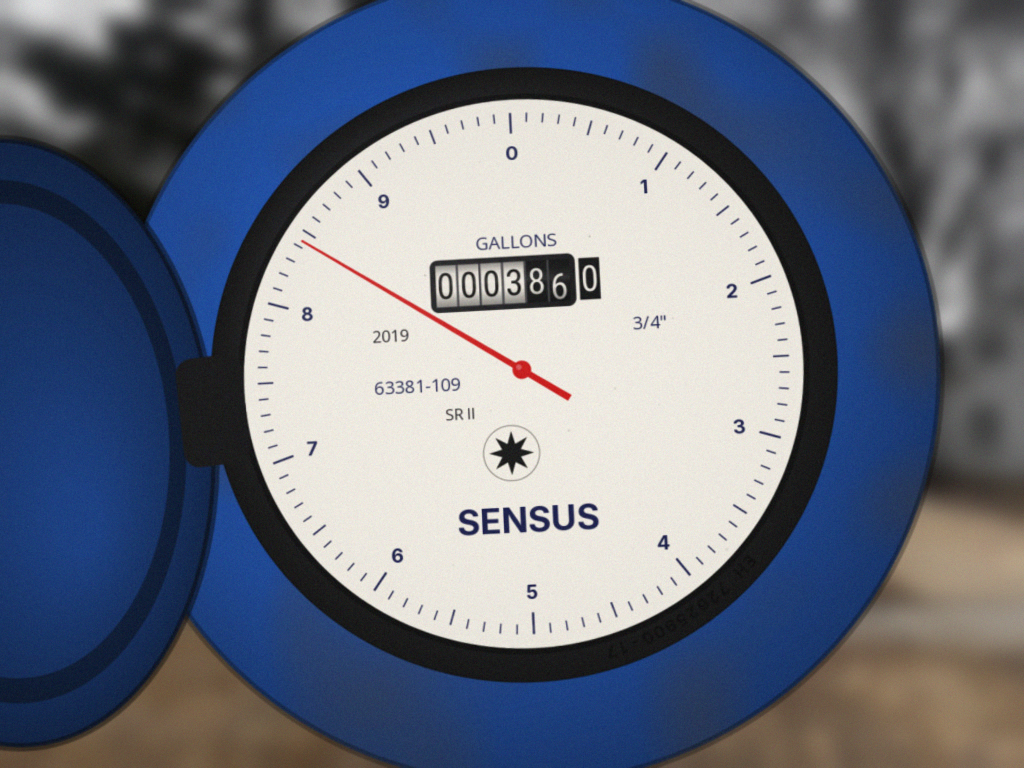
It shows 3858.4gal
